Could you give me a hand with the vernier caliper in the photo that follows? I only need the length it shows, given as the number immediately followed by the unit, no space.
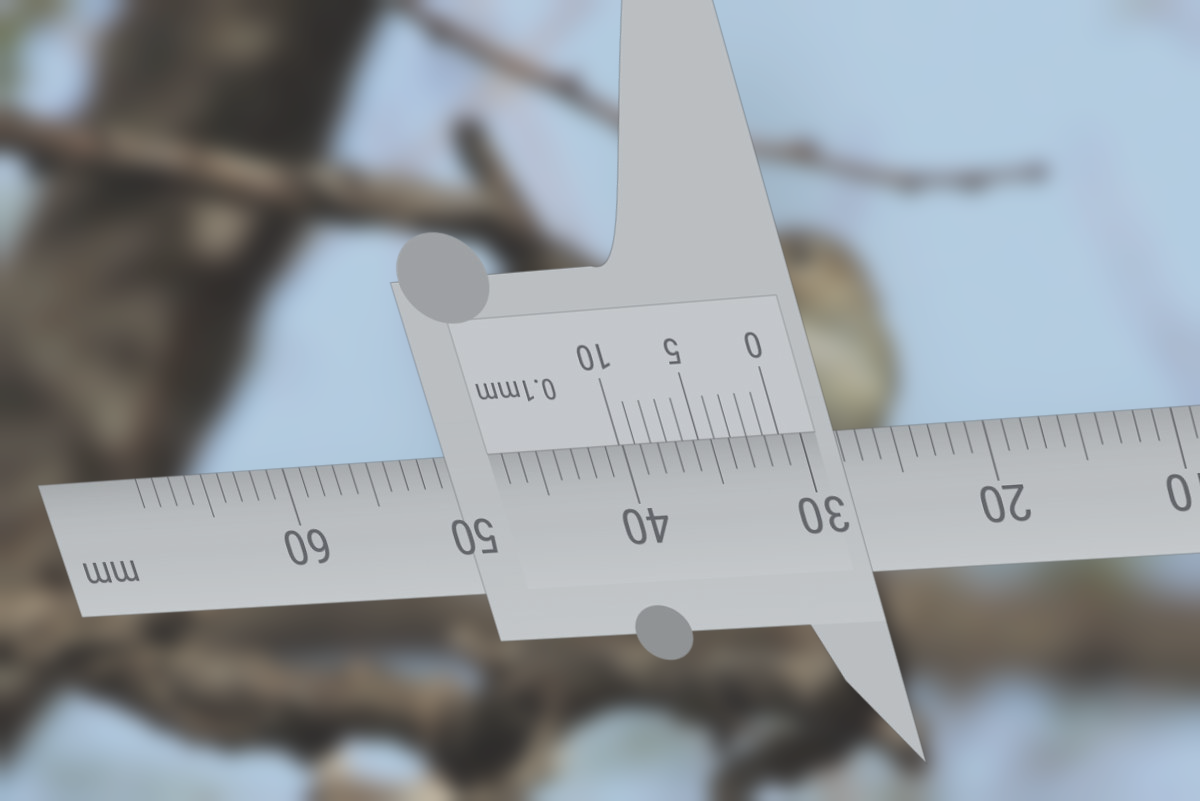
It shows 31.2mm
